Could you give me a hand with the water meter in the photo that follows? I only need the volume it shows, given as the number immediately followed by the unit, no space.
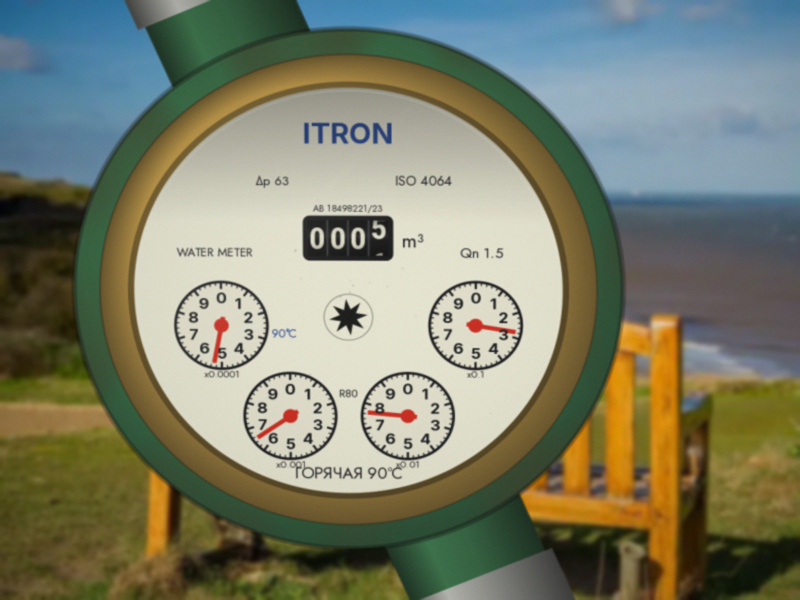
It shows 5.2765m³
